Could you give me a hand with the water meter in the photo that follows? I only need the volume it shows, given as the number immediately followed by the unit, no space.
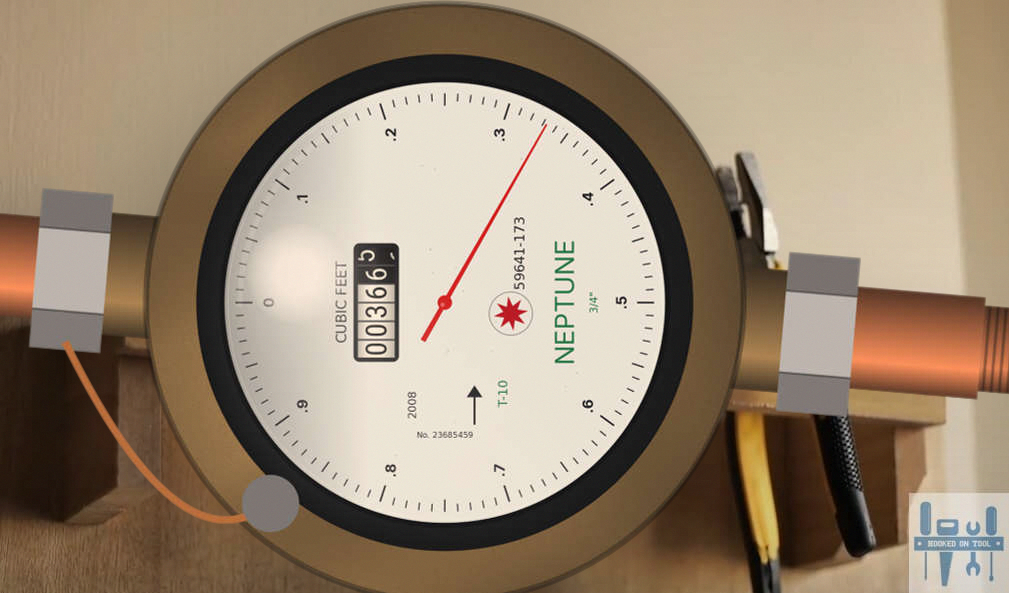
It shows 3665.33ft³
